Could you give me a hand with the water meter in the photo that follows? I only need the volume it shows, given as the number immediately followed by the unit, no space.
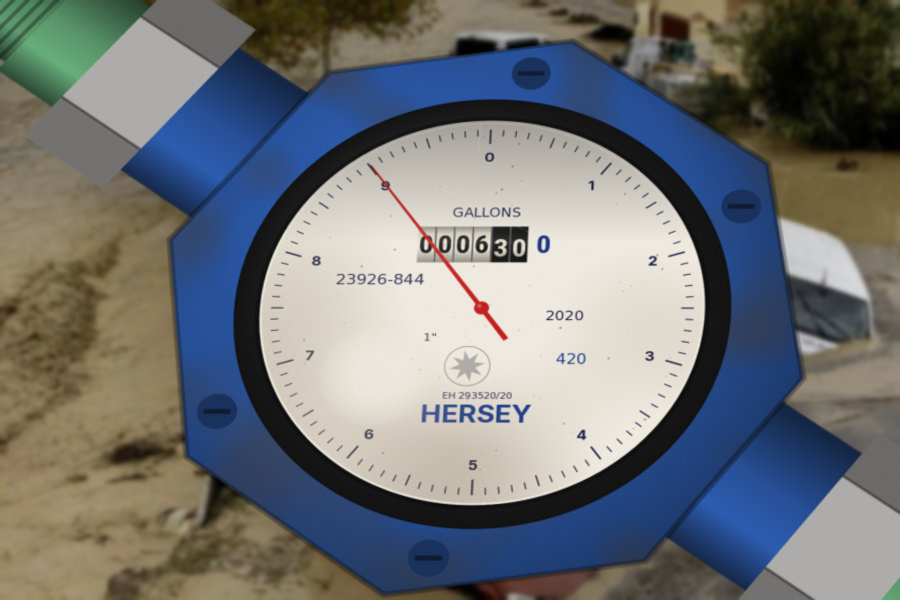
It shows 6299.0gal
